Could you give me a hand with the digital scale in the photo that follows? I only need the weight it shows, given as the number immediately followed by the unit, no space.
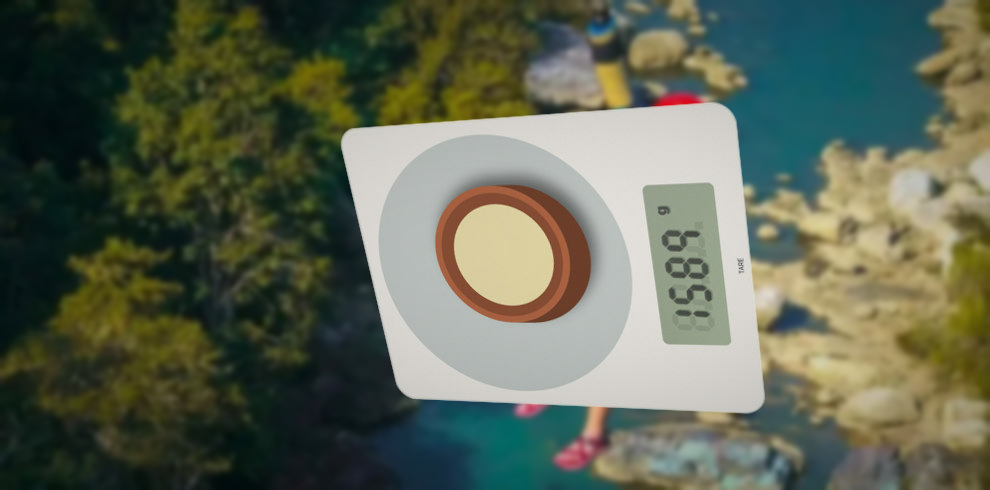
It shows 1589g
